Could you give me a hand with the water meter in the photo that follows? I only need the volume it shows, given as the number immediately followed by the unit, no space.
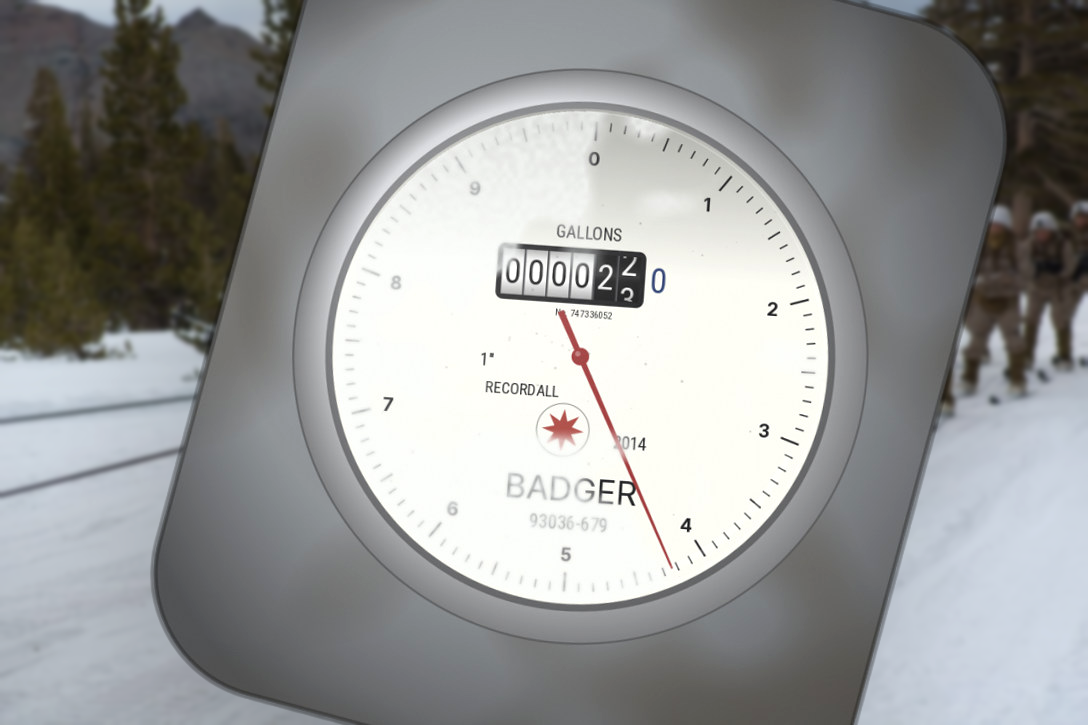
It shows 224.2gal
